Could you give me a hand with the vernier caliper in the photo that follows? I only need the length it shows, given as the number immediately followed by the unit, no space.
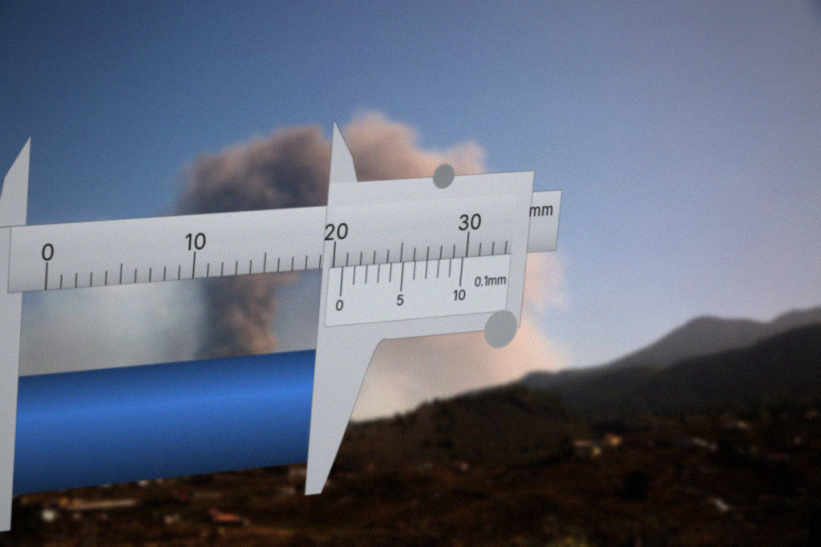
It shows 20.7mm
